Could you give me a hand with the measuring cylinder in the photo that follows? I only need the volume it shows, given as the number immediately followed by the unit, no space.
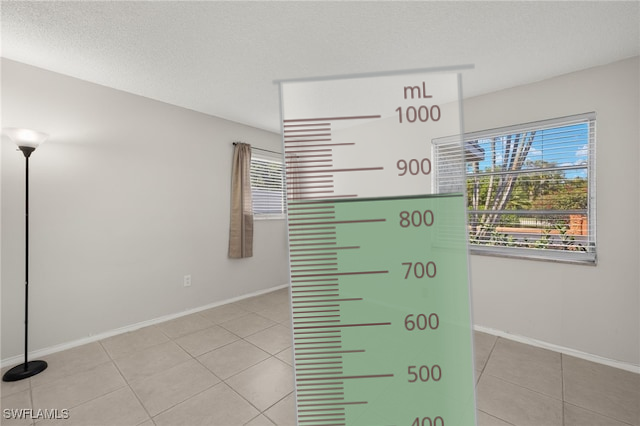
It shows 840mL
